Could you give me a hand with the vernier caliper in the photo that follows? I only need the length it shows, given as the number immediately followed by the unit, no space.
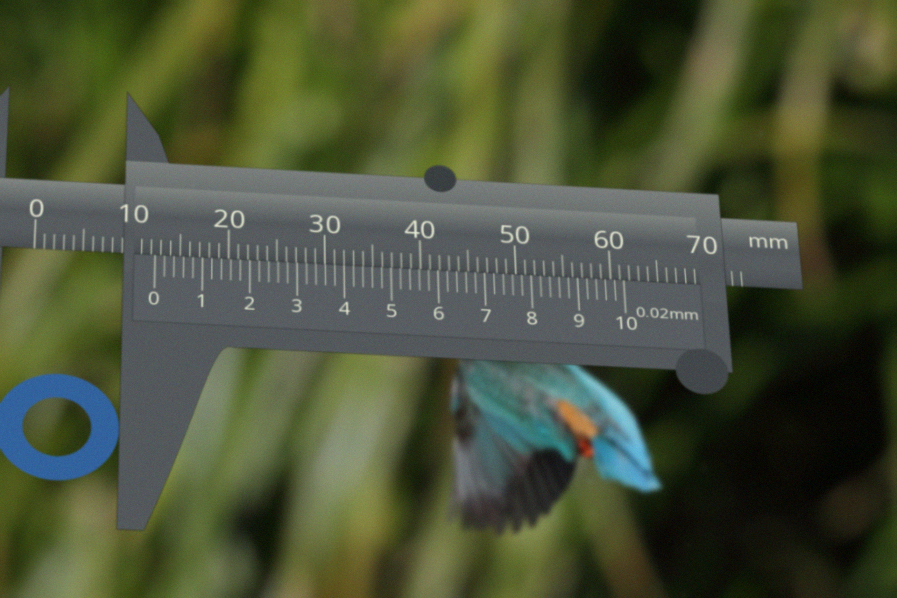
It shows 12.4mm
